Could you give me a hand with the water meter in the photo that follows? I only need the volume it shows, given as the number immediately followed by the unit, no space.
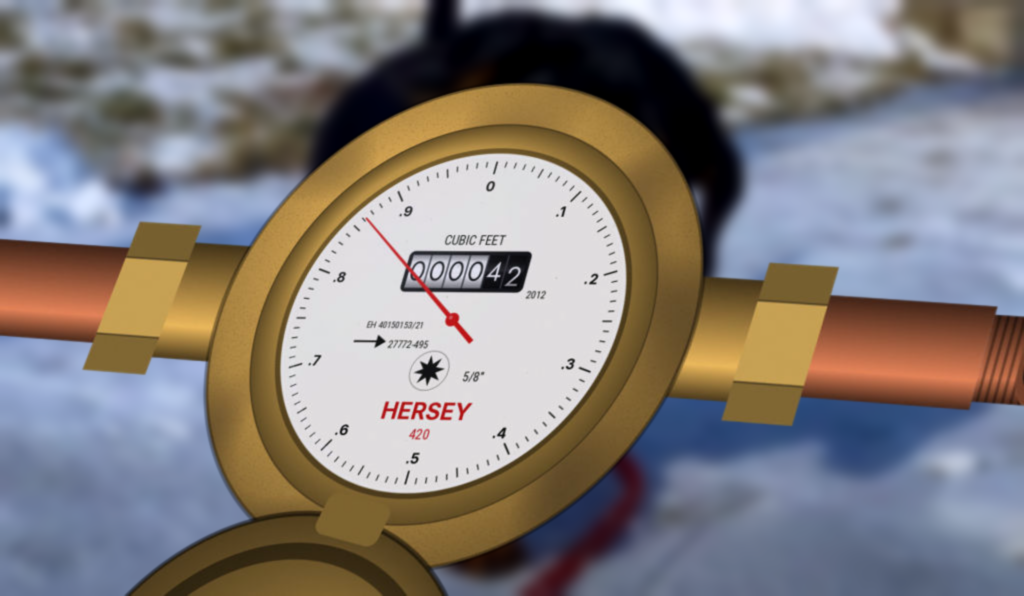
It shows 41.86ft³
